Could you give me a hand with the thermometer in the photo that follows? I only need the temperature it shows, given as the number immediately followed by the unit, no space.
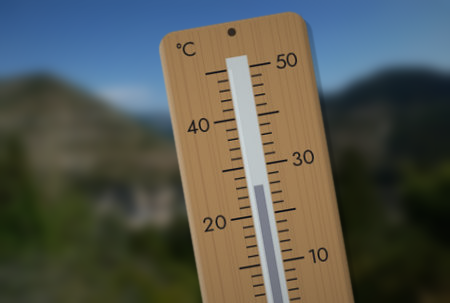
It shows 26°C
